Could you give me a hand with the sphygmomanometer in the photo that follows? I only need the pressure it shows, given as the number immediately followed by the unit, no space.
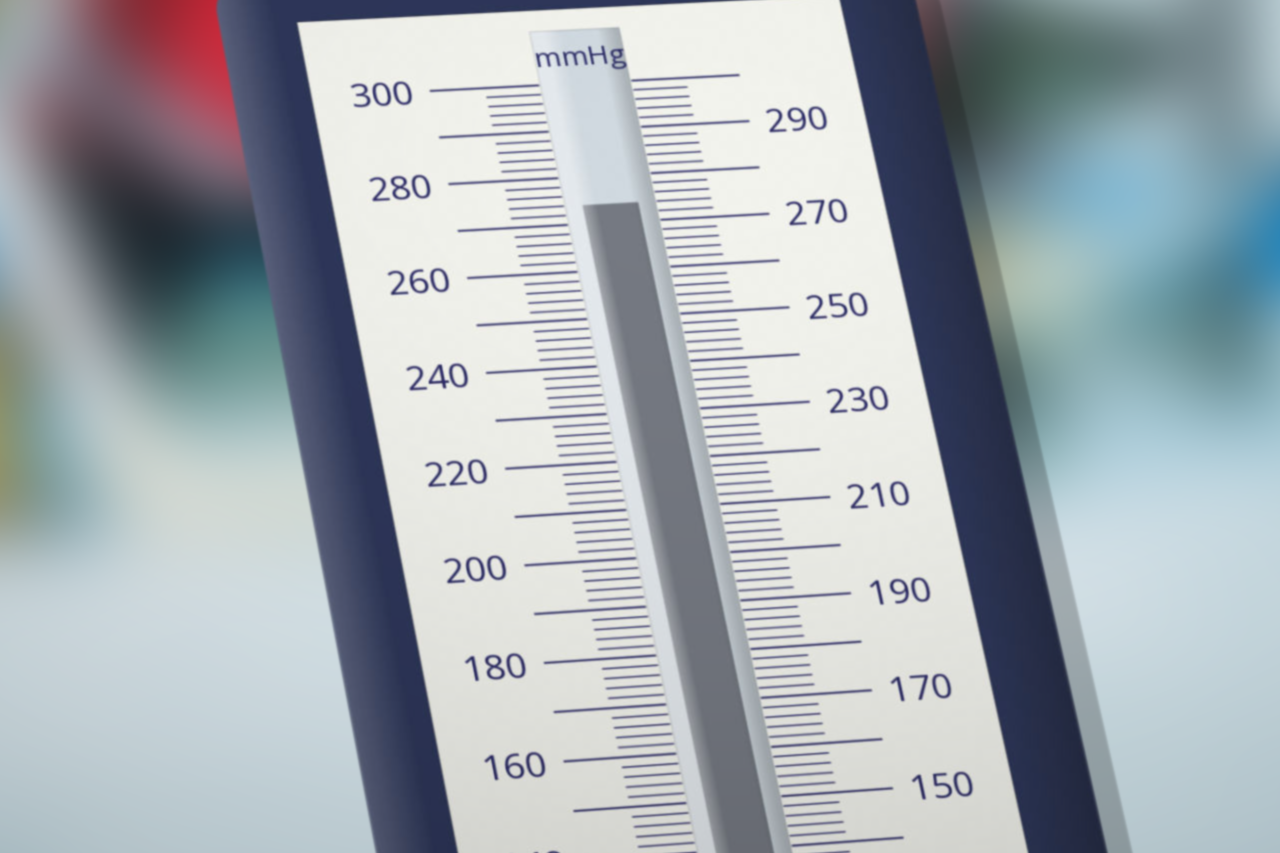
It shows 274mmHg
